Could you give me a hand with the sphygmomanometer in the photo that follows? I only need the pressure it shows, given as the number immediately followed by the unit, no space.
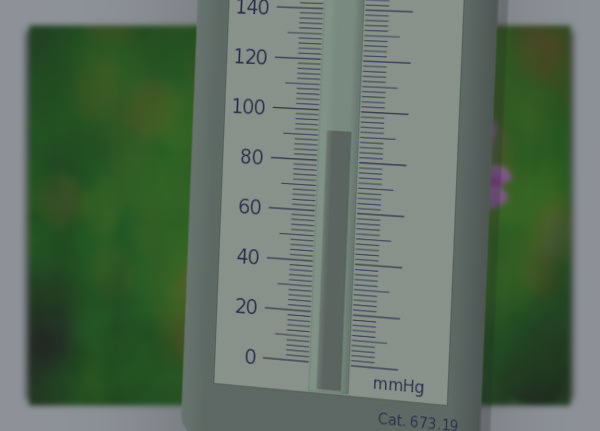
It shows 92mmHg
